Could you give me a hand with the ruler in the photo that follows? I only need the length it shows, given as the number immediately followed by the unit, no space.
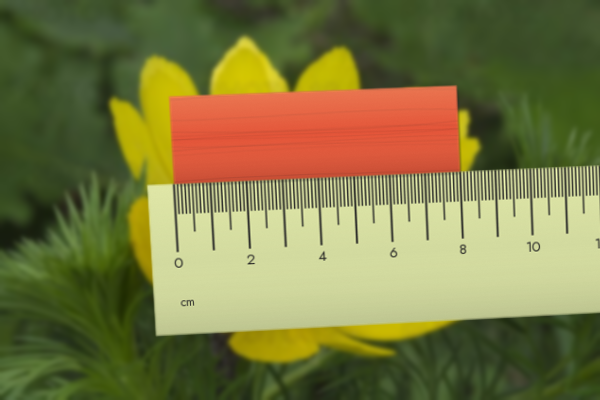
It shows 8cm
